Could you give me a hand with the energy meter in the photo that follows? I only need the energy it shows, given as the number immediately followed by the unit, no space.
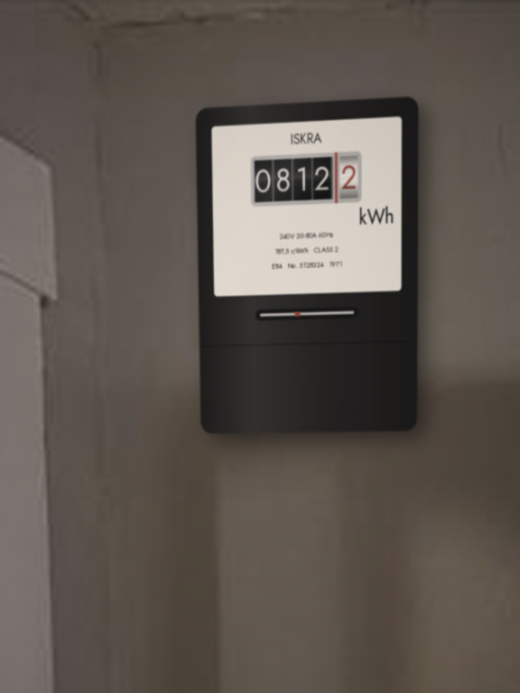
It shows 812.2kWh
